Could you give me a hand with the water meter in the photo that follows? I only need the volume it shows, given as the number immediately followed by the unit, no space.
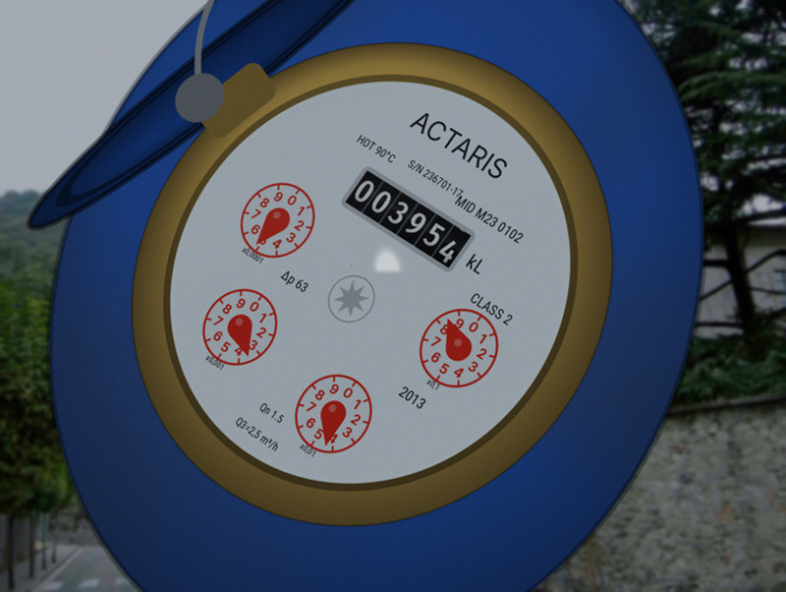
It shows 3953.8435kL
